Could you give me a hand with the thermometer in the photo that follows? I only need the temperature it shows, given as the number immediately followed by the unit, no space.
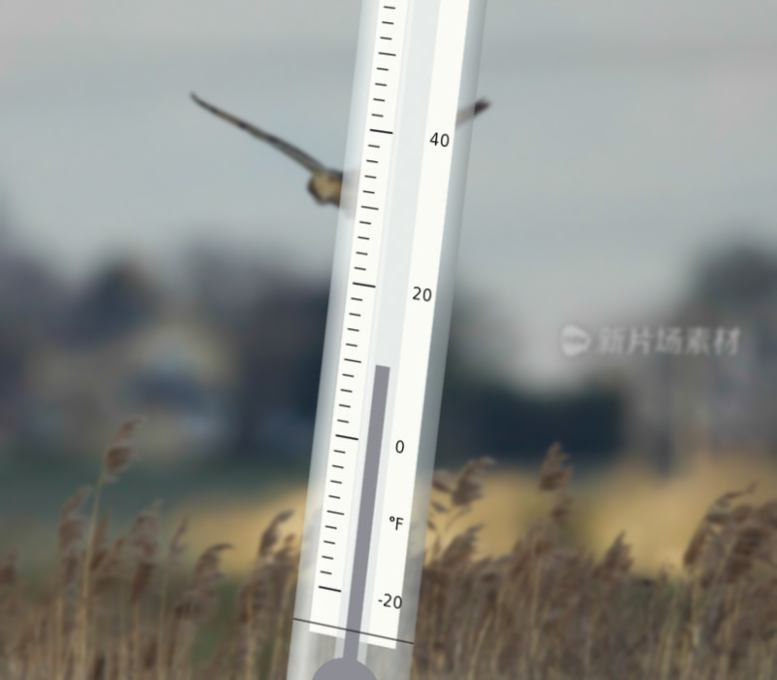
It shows 10°F
